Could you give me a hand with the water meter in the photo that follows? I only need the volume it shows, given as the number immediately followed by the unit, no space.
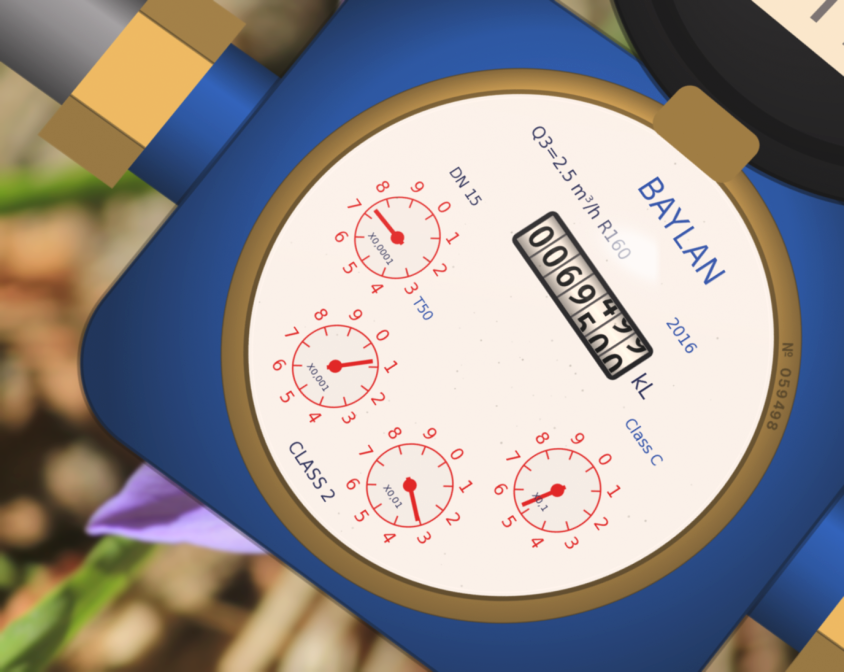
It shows 69499.5307kL
